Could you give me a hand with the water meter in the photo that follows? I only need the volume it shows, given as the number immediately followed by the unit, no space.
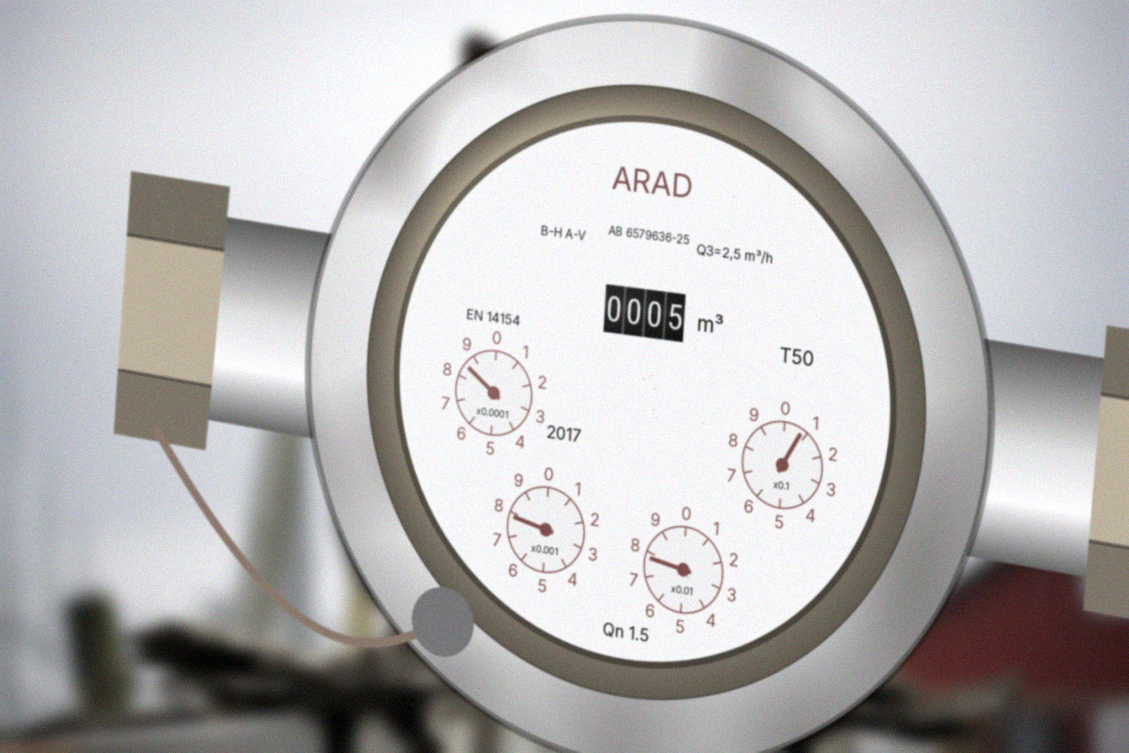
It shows 5.0778m³
